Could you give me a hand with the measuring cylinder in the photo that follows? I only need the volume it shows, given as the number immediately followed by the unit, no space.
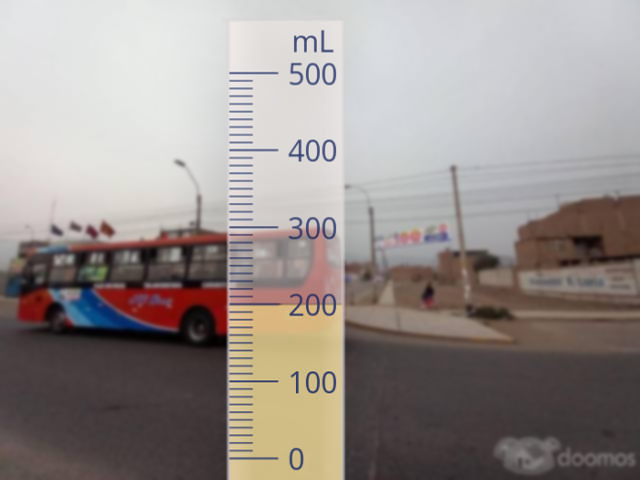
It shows 200mL
